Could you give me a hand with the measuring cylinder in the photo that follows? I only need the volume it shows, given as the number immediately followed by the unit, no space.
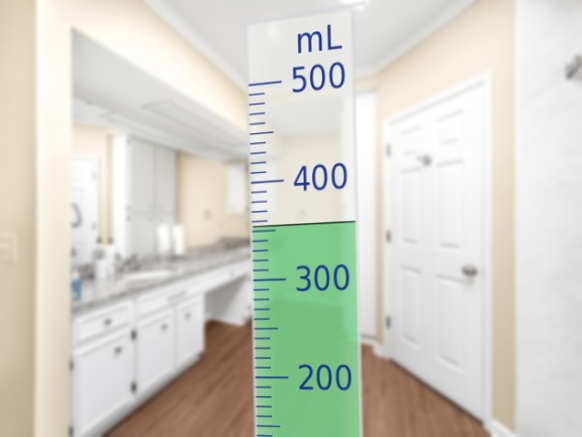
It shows 355mL
